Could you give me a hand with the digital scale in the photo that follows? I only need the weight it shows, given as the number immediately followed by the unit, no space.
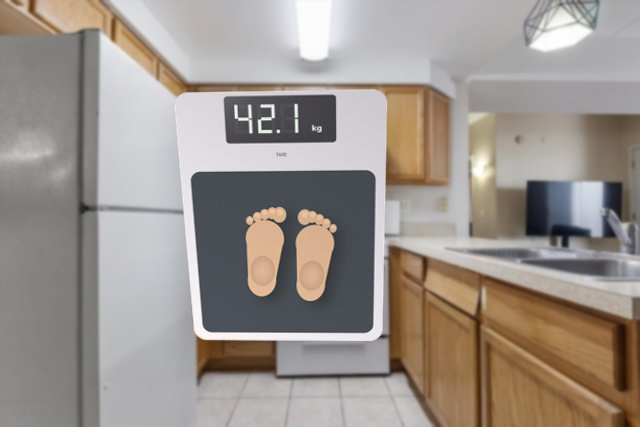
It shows 42.1kg
